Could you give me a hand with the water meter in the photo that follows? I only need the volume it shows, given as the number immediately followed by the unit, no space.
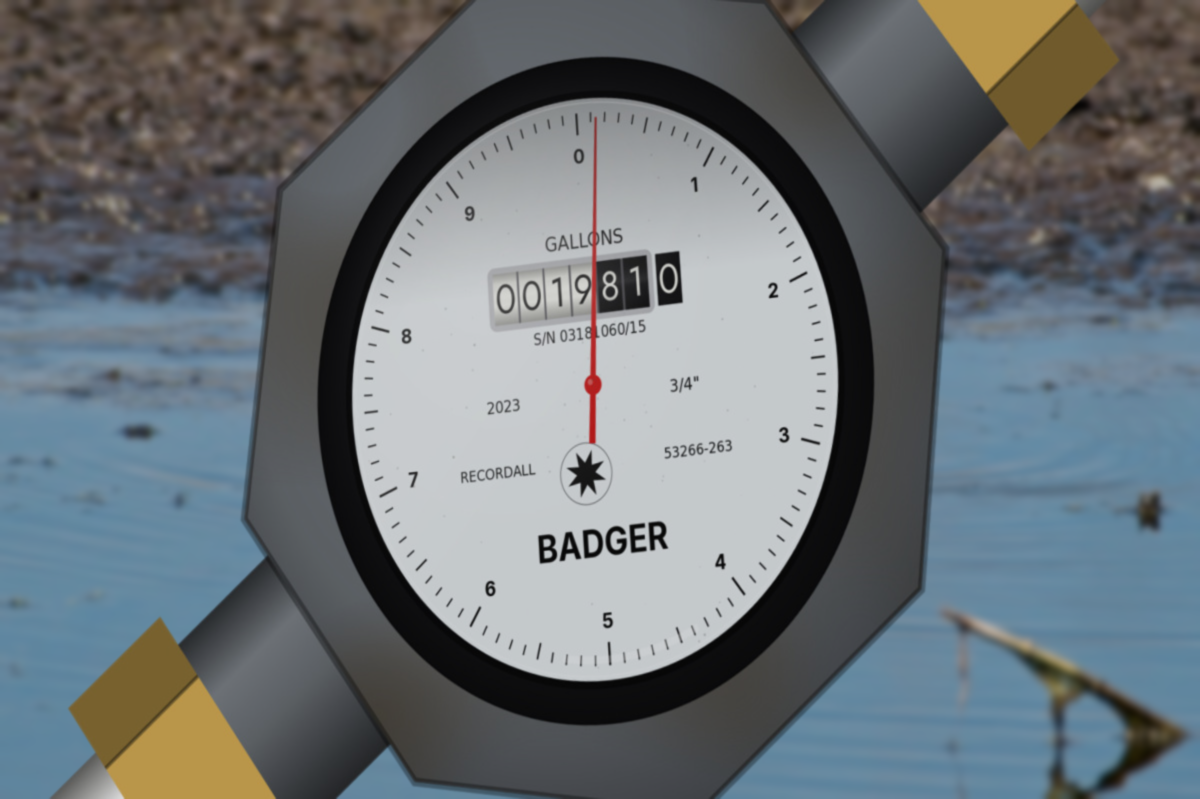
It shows 19810.1gal
